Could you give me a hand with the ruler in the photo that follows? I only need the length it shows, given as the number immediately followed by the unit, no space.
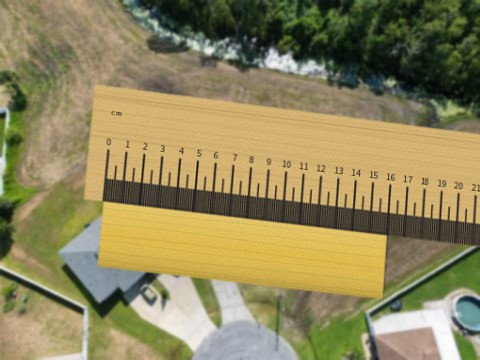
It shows 16cm
